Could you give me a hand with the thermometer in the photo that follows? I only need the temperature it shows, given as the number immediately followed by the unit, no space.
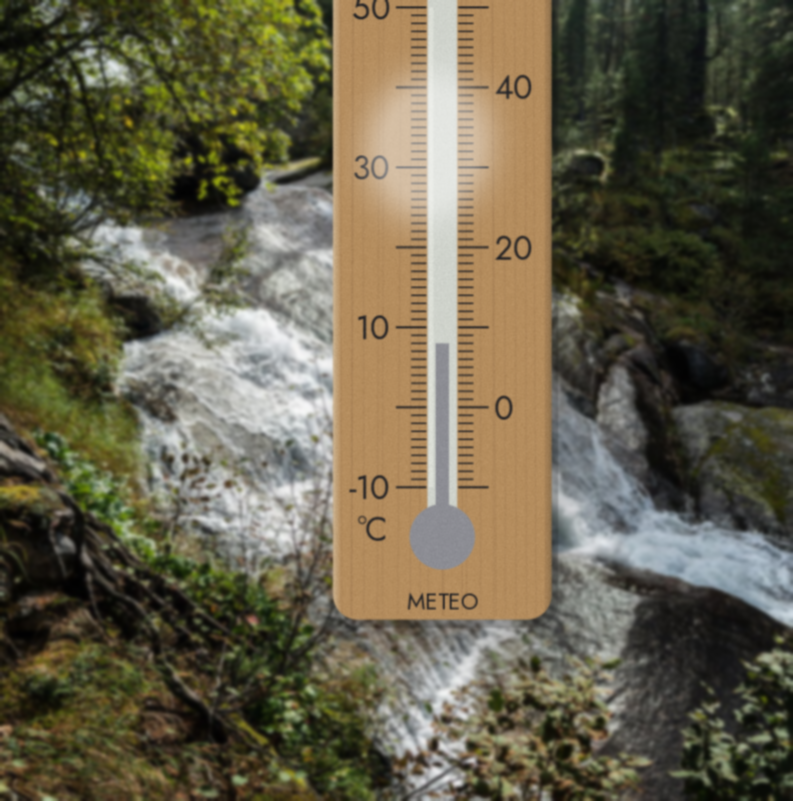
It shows 8°C
